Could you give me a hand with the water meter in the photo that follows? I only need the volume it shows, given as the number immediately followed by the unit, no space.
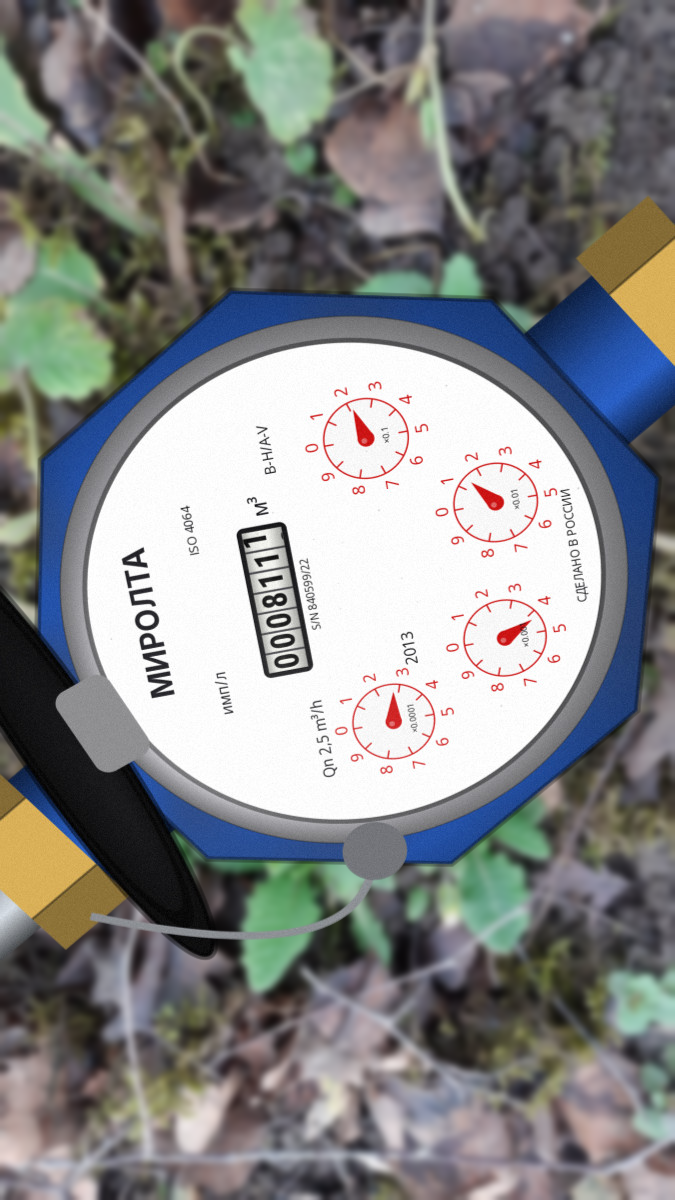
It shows 8111.2142m³
